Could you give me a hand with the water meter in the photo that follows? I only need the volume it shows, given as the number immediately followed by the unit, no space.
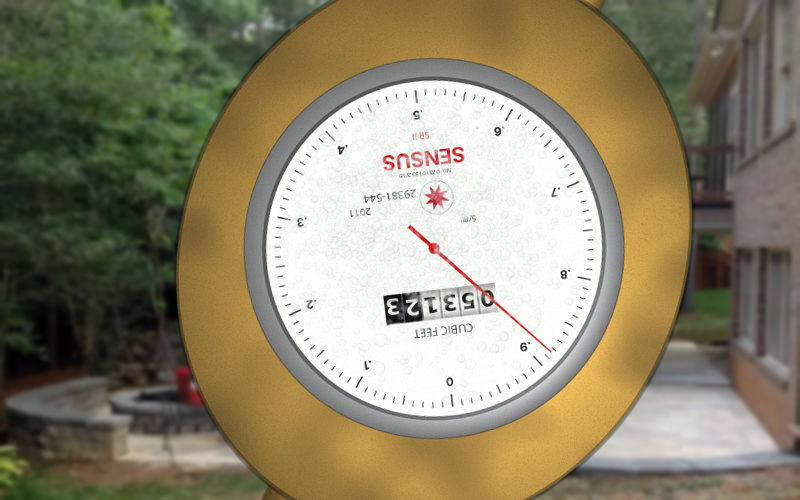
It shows 53122.88ft³
